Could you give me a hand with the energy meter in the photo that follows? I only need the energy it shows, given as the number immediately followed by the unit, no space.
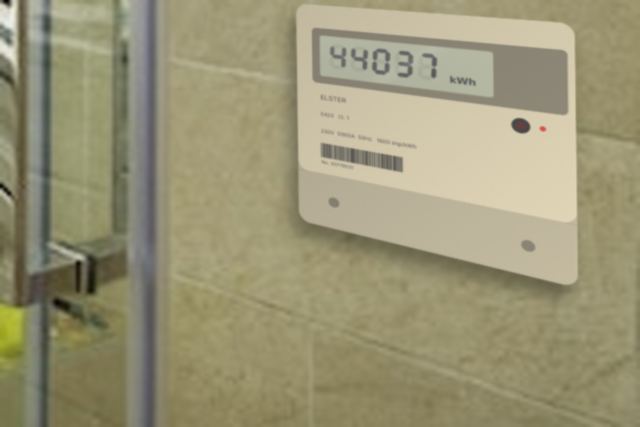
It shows 44037kWh
